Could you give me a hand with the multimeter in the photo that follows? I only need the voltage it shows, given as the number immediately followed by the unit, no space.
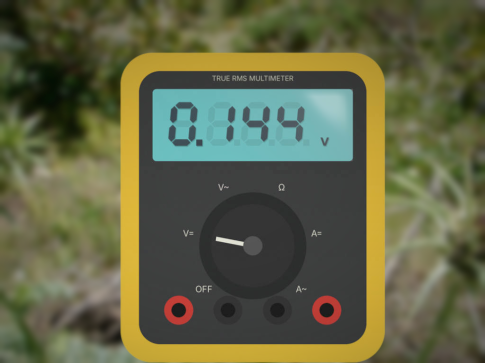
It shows 0.144V
